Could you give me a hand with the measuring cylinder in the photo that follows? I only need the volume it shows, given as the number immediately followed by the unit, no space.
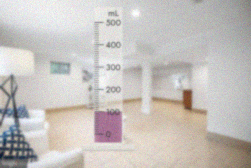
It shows 100mL
